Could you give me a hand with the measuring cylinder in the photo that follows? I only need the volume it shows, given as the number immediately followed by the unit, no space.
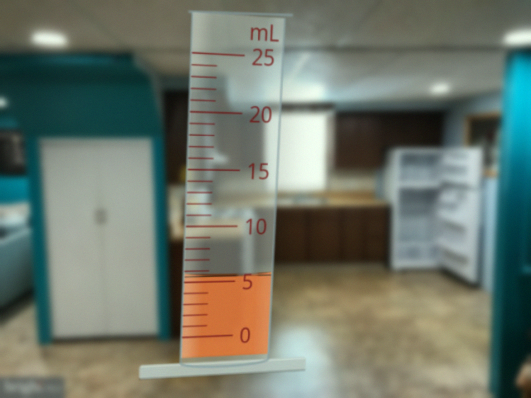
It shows 5.5mL
